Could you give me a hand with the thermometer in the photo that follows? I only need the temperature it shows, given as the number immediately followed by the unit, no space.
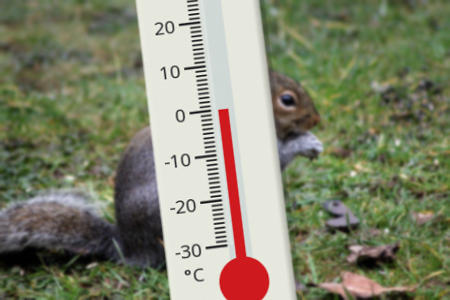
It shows 0°C
